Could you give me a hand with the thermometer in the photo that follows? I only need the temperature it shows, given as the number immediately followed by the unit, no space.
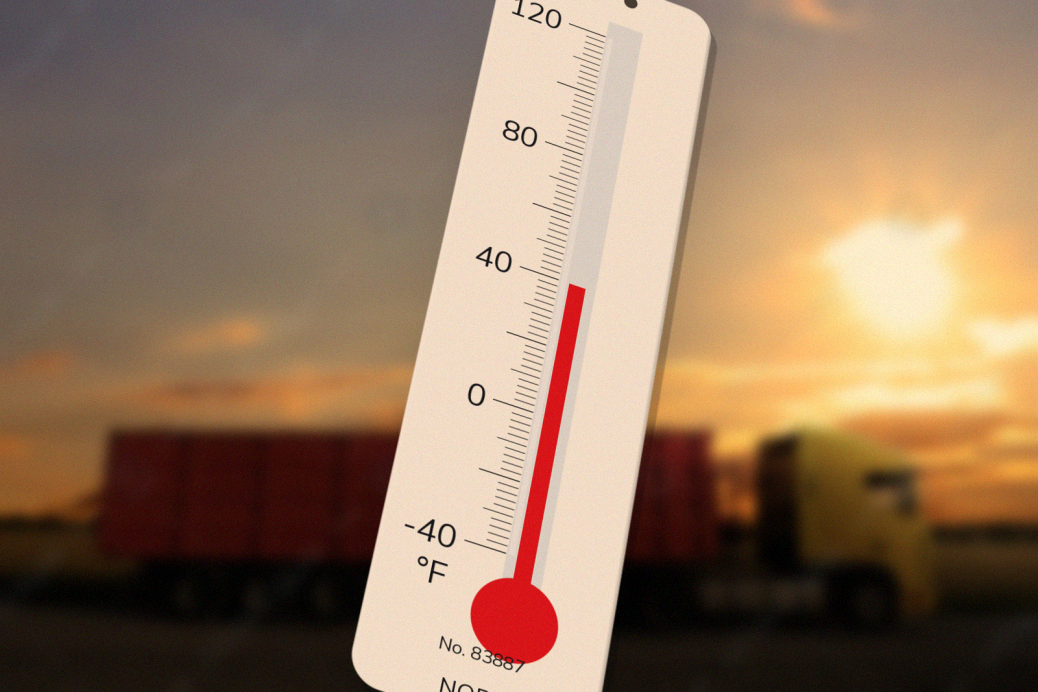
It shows 40°F
